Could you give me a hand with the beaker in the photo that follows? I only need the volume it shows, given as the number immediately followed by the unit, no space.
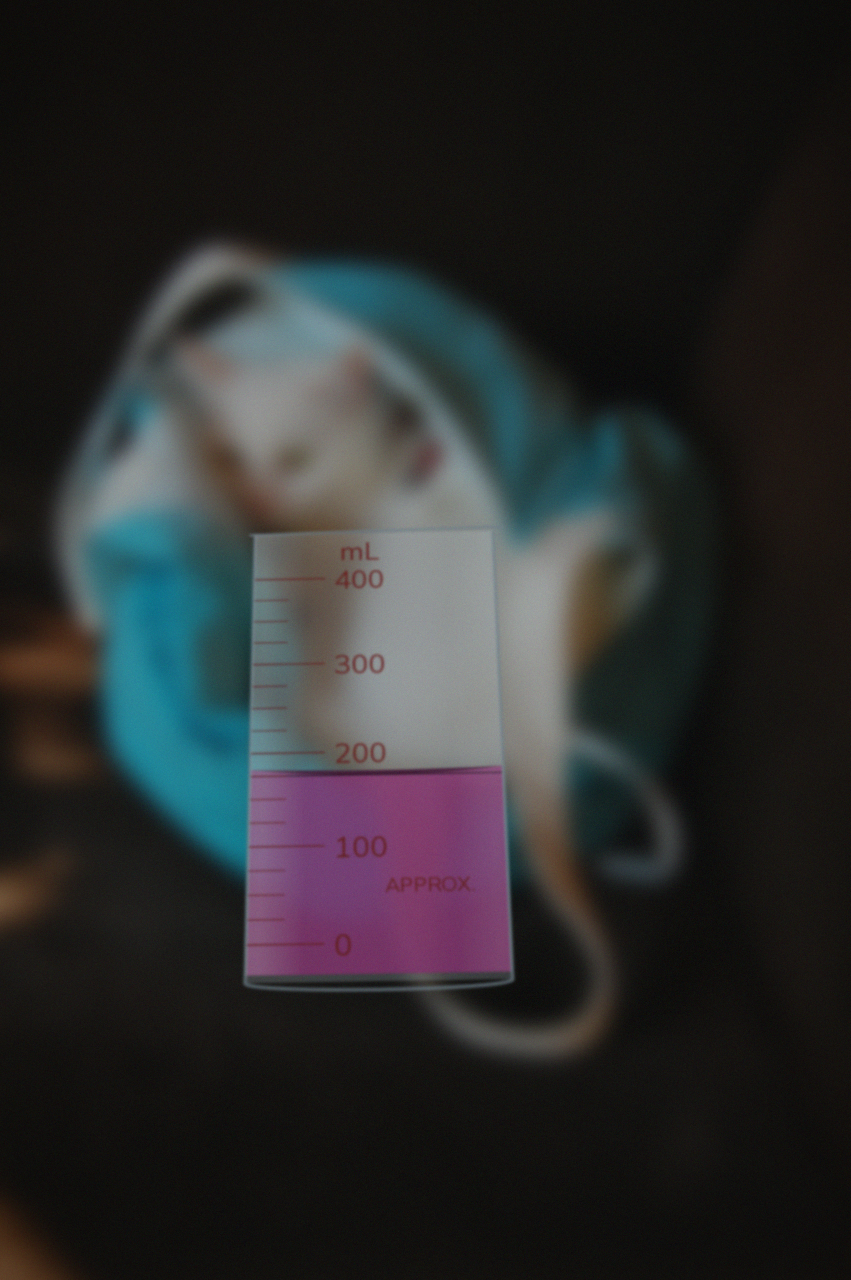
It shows 175mL
